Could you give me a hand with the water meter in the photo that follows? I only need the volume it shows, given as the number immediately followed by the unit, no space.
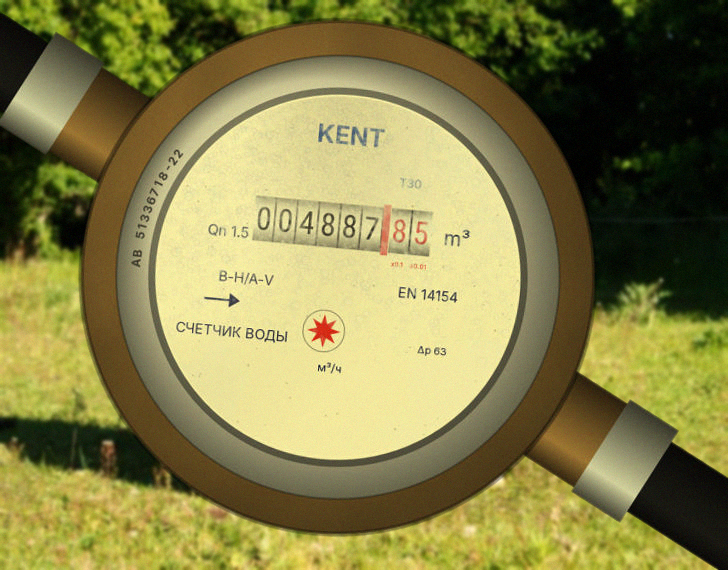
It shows 4887.85m³
